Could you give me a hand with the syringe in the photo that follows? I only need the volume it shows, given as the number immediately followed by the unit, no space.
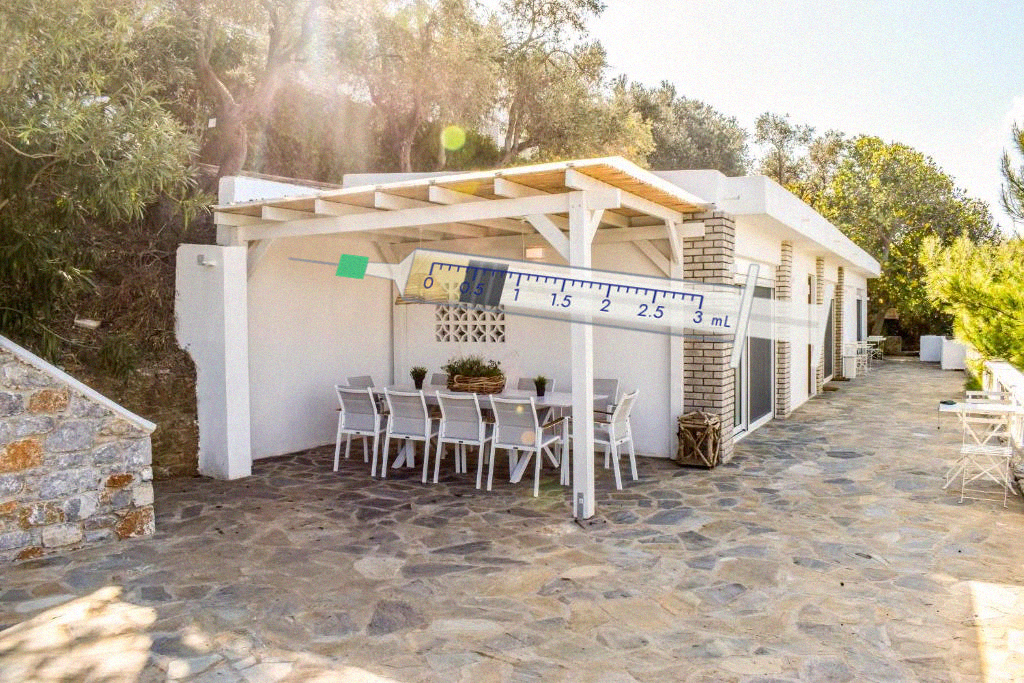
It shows 0.4mL
